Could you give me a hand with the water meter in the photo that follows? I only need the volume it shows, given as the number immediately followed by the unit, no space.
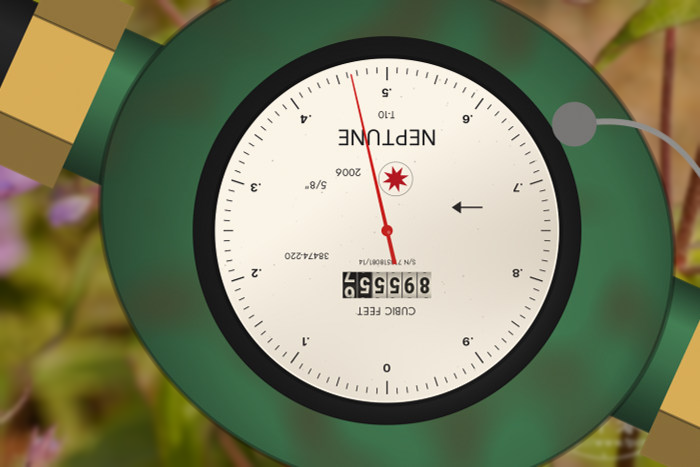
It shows 895556.46ft³
